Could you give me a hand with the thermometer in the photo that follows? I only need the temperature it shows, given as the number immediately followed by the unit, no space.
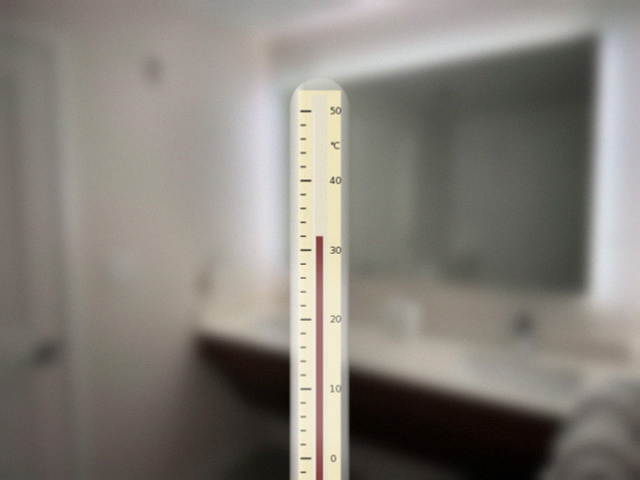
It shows 32°C
